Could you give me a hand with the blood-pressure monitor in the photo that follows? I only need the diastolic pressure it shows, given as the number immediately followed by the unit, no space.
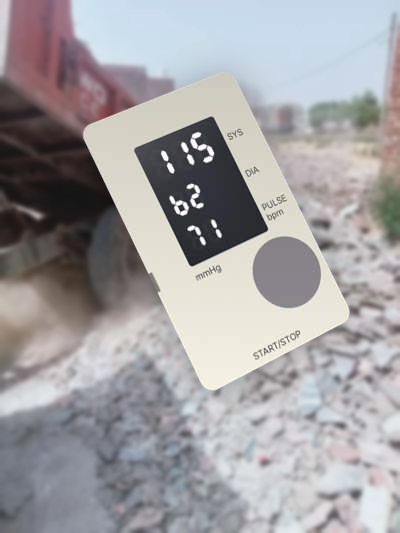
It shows 62mmHg
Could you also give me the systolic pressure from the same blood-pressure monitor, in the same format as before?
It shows 115mmHg
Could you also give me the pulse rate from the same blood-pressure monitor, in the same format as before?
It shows 71bpm
